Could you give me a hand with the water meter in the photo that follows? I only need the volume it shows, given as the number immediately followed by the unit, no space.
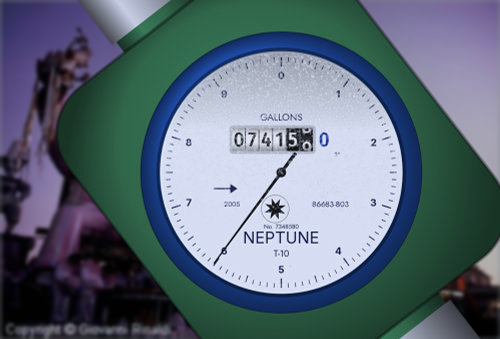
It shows 741586.0gal
